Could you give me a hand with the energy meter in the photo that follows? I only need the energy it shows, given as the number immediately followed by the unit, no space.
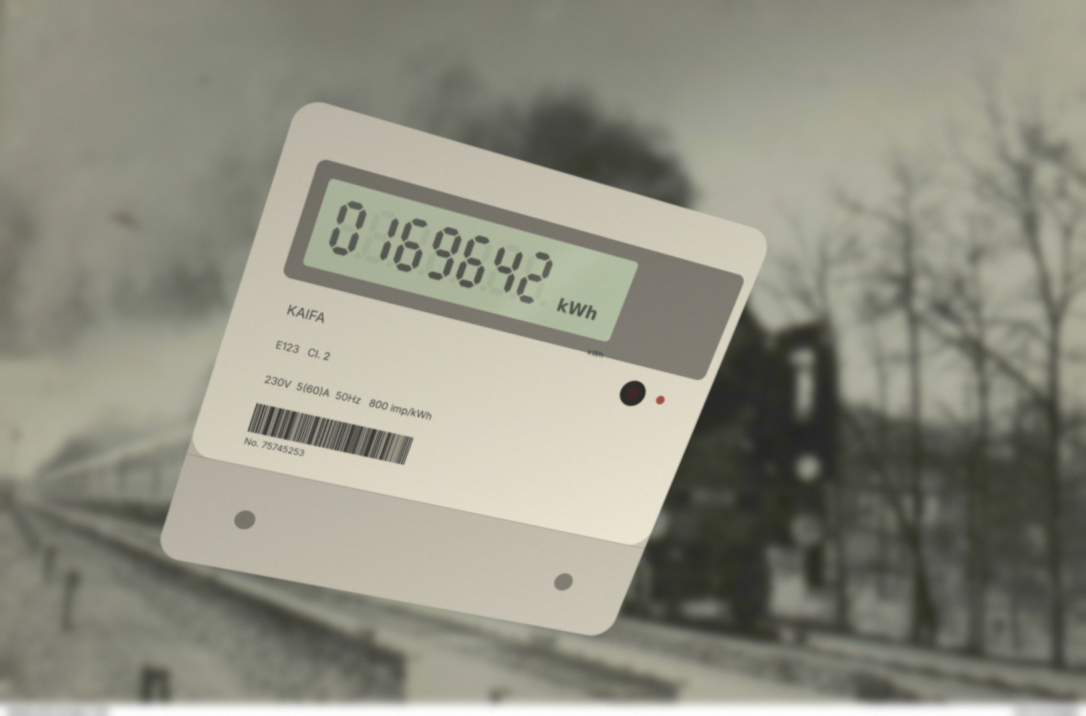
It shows 169642kWh
